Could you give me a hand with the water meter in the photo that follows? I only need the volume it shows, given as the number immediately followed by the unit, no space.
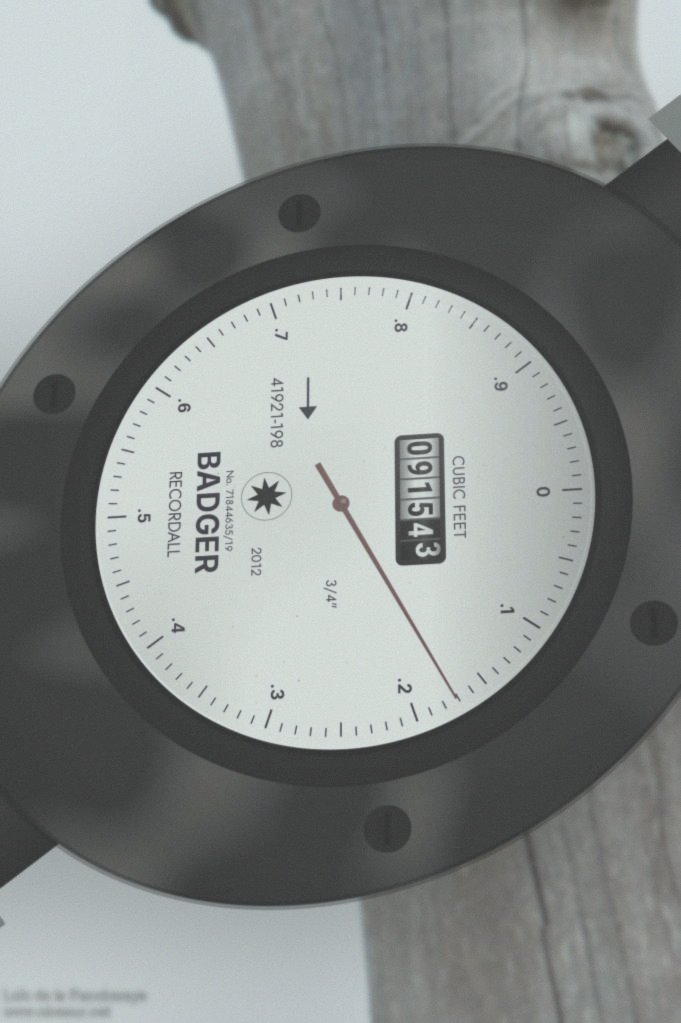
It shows 91543.17ft³
